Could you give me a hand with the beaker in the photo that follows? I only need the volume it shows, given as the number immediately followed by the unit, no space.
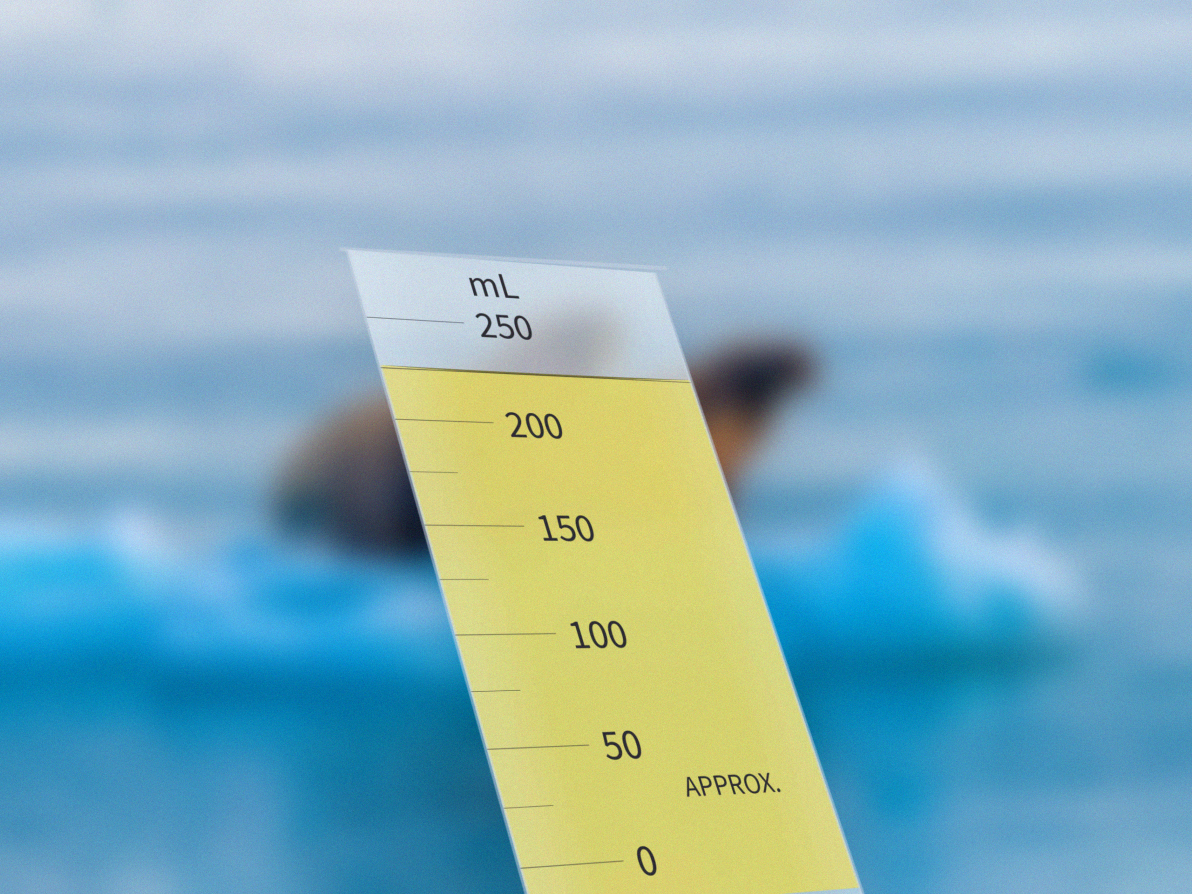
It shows 225mL
